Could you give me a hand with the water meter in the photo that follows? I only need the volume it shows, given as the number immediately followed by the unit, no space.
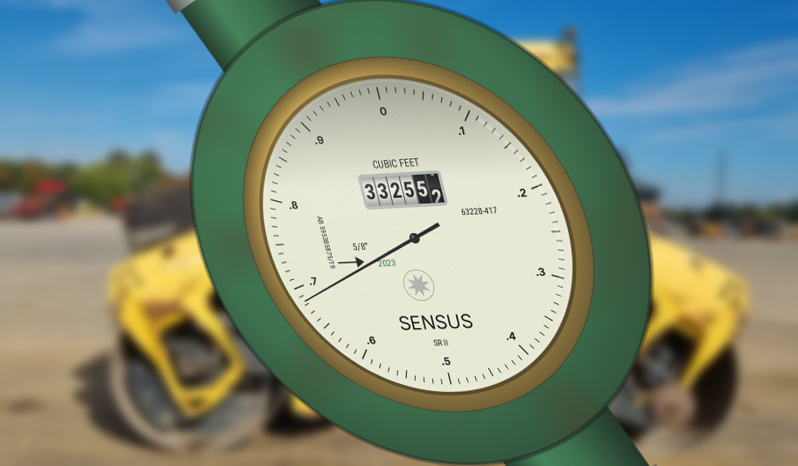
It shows 332551.68ft³
